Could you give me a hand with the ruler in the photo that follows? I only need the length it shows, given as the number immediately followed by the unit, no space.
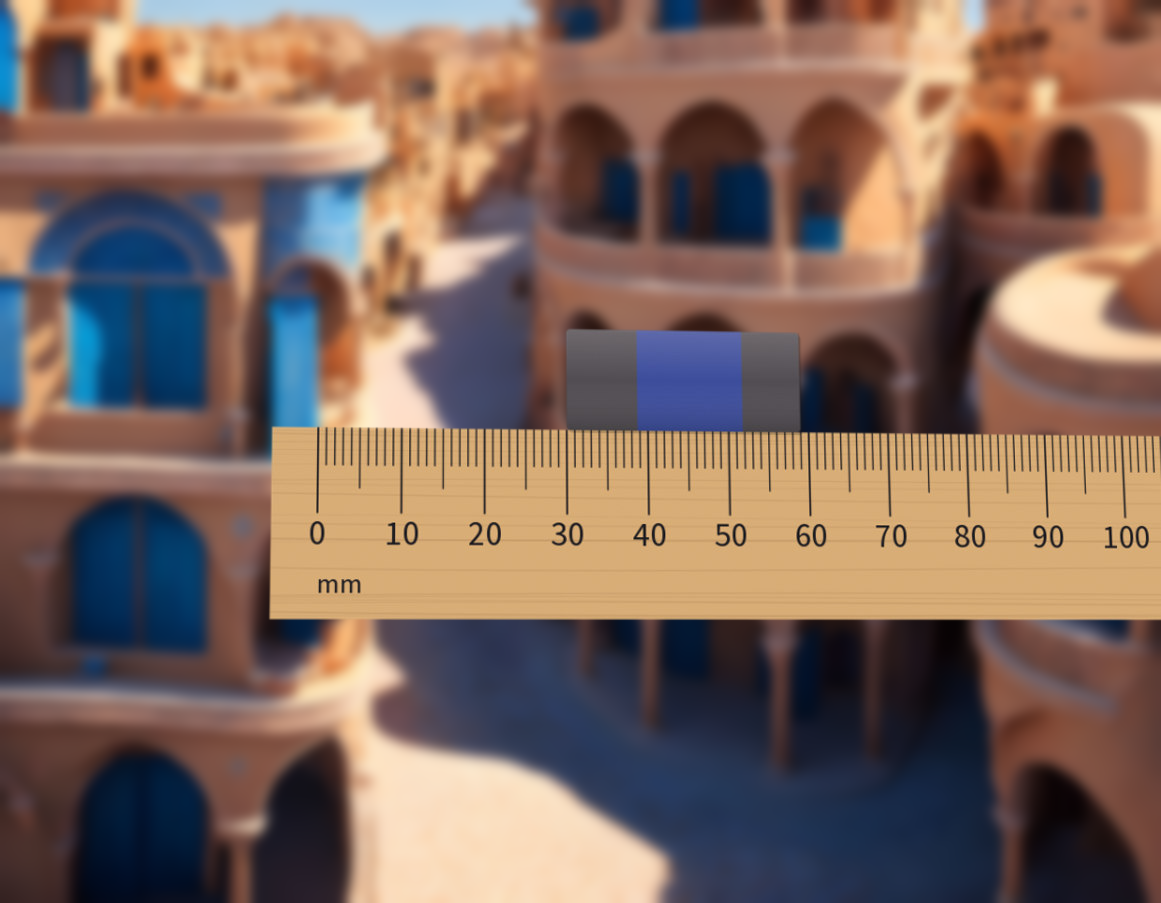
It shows 29mm
